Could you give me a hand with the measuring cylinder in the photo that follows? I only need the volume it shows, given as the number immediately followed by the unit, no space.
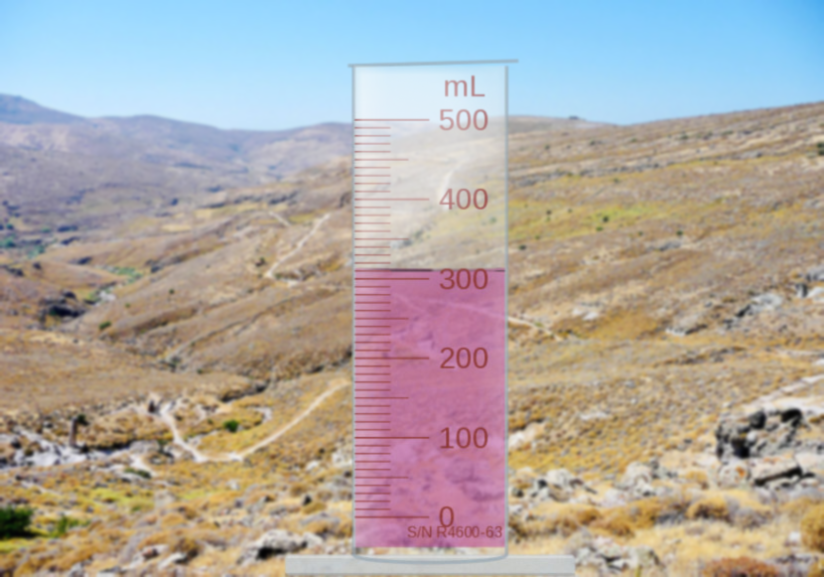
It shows 310mL
